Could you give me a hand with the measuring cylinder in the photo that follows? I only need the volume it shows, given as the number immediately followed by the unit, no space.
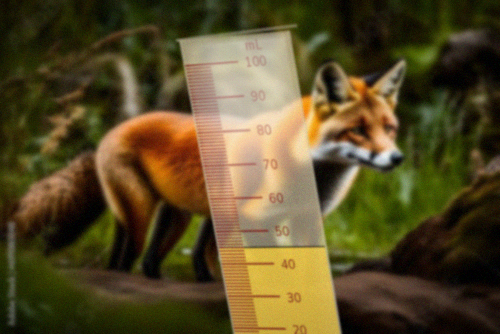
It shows 45mL
